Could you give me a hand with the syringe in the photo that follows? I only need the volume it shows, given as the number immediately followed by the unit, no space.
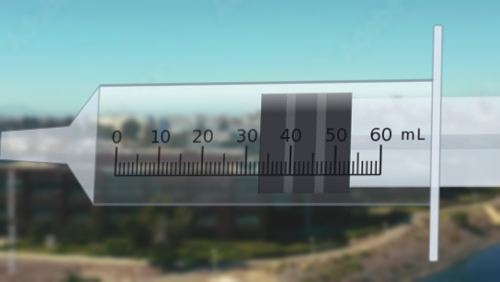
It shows 33mL
